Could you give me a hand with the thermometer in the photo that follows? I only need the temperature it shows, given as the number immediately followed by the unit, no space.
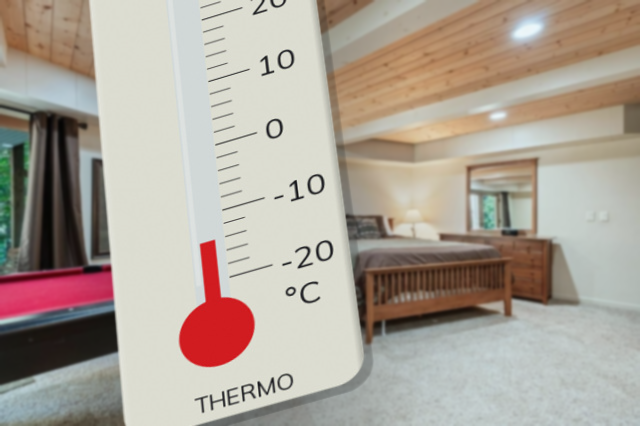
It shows -14°C
